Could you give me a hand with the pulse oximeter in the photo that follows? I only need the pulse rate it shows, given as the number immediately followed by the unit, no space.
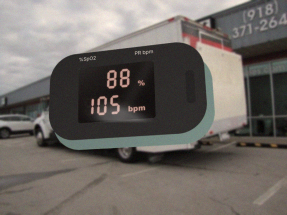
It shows 105bpm
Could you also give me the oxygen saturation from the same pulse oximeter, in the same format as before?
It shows 88%
